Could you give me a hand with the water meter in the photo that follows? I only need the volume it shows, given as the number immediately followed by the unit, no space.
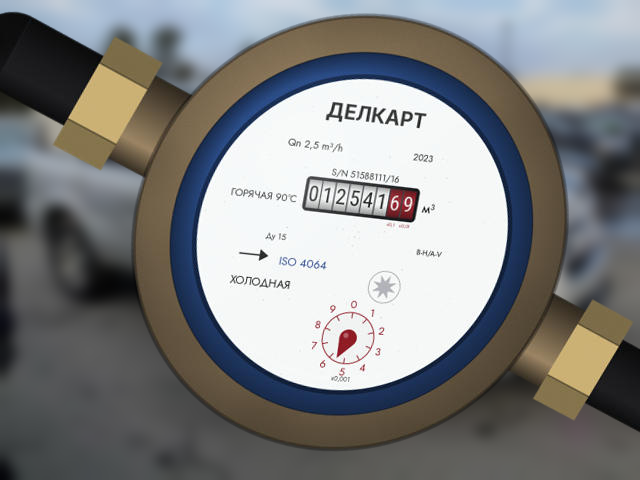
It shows 12541.695m³
